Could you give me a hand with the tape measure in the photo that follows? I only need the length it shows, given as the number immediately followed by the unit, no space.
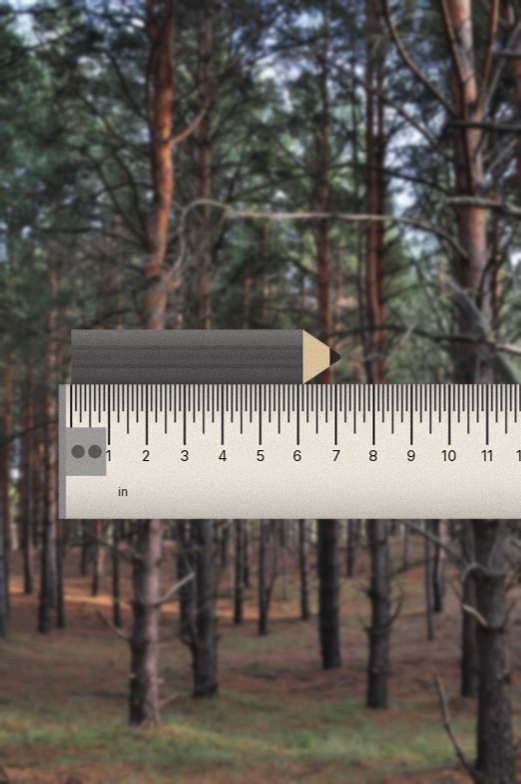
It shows 7.125in
